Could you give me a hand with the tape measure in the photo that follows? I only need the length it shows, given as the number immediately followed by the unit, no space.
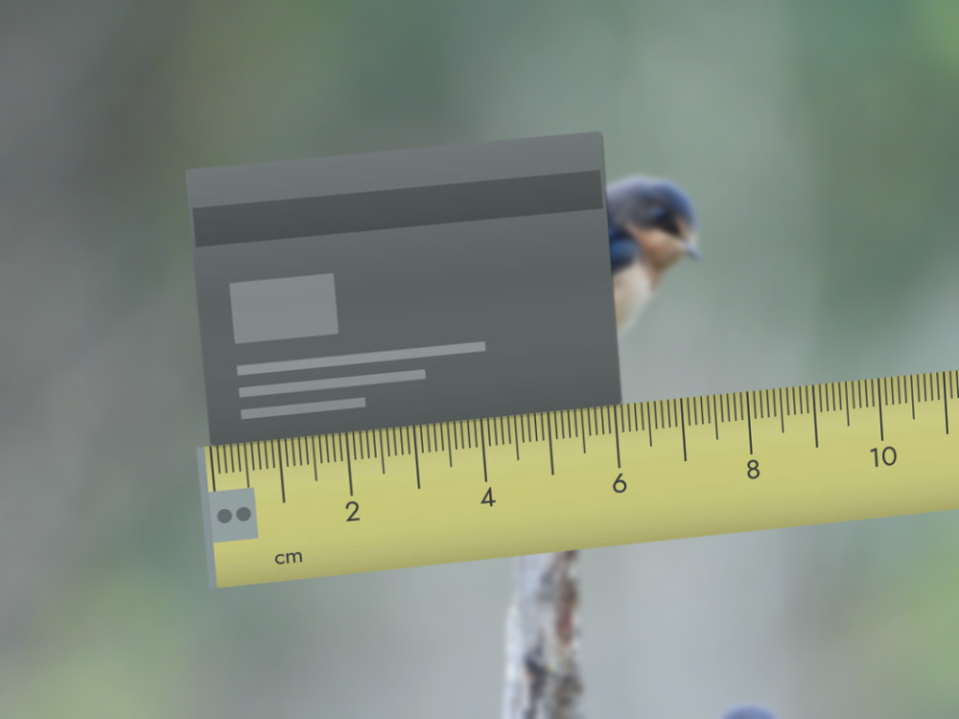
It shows 6.1cm
